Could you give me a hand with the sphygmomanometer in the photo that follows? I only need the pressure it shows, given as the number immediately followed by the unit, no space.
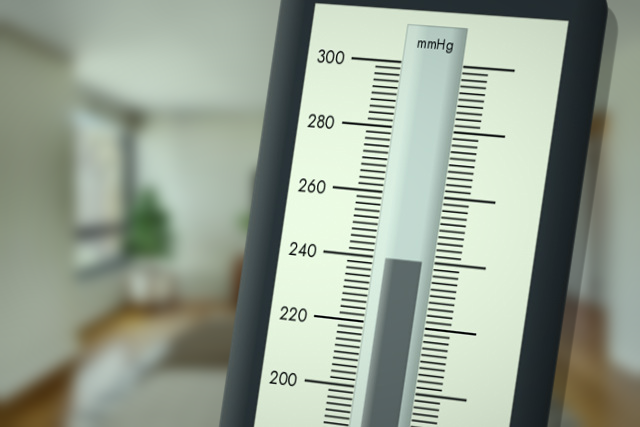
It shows 240mmHg
